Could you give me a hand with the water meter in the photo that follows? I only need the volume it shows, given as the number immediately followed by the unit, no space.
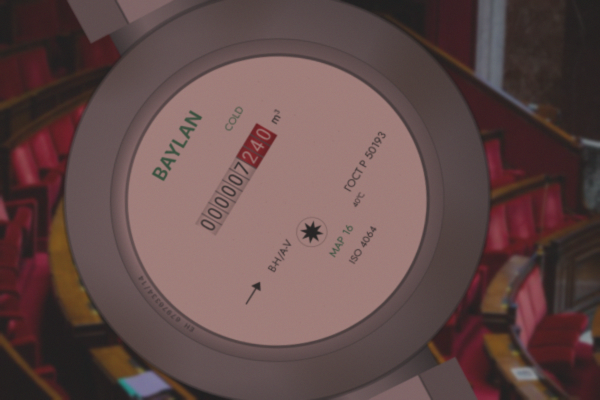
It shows 7.240m³
